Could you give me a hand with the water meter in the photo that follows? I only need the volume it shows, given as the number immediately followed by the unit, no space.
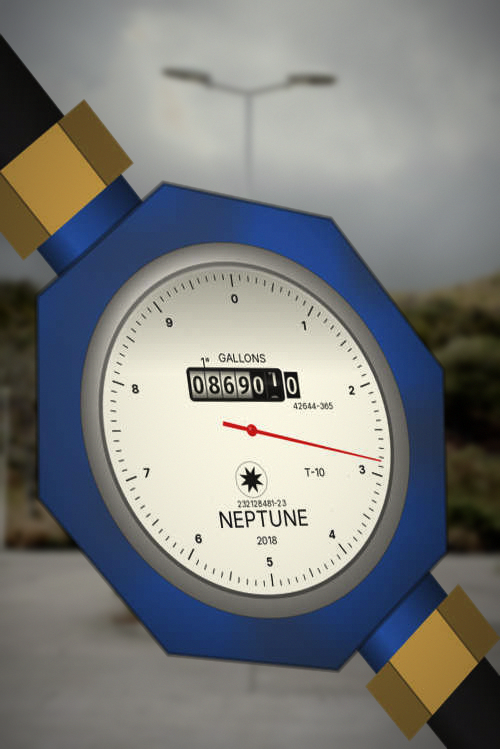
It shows 869012.8gal
